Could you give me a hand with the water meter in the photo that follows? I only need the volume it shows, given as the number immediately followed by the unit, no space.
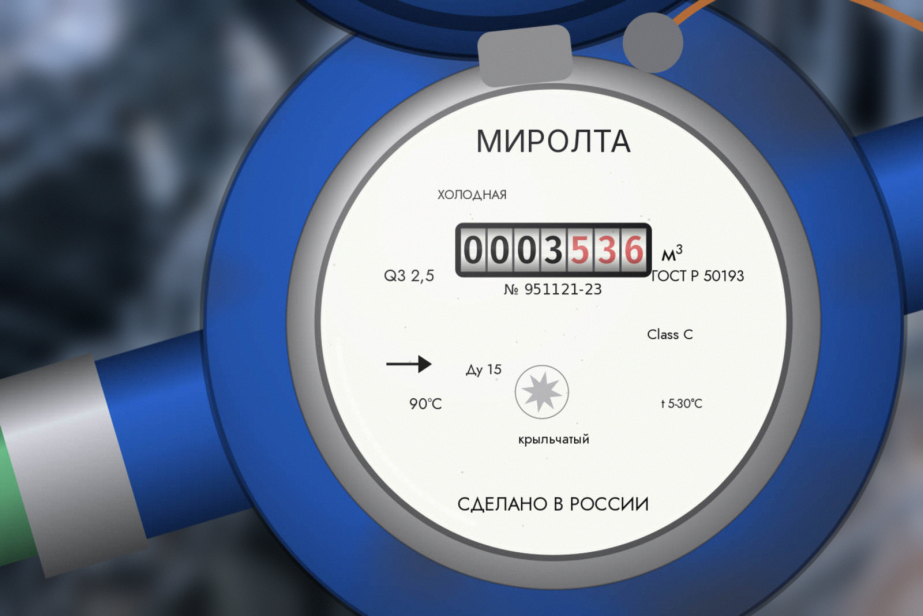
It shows 3.536m³
